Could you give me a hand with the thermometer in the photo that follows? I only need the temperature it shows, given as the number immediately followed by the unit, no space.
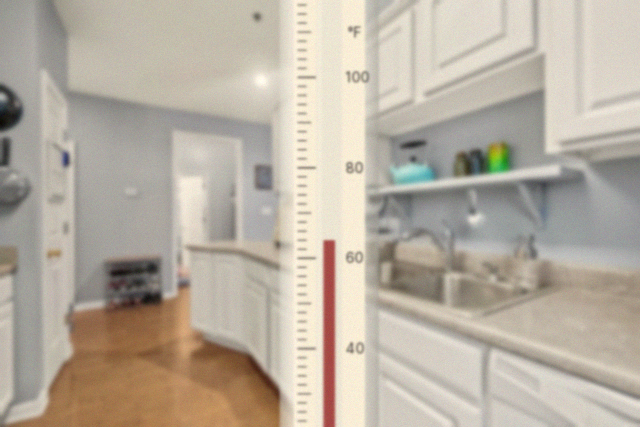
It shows 64°F
